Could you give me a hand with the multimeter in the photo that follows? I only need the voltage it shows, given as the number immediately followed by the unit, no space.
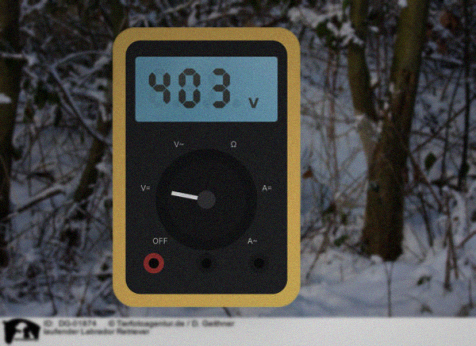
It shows 403V
